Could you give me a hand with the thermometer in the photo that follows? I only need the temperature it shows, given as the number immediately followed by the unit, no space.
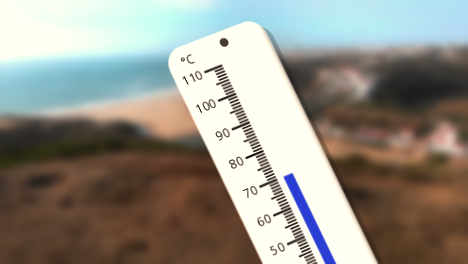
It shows 70°C
